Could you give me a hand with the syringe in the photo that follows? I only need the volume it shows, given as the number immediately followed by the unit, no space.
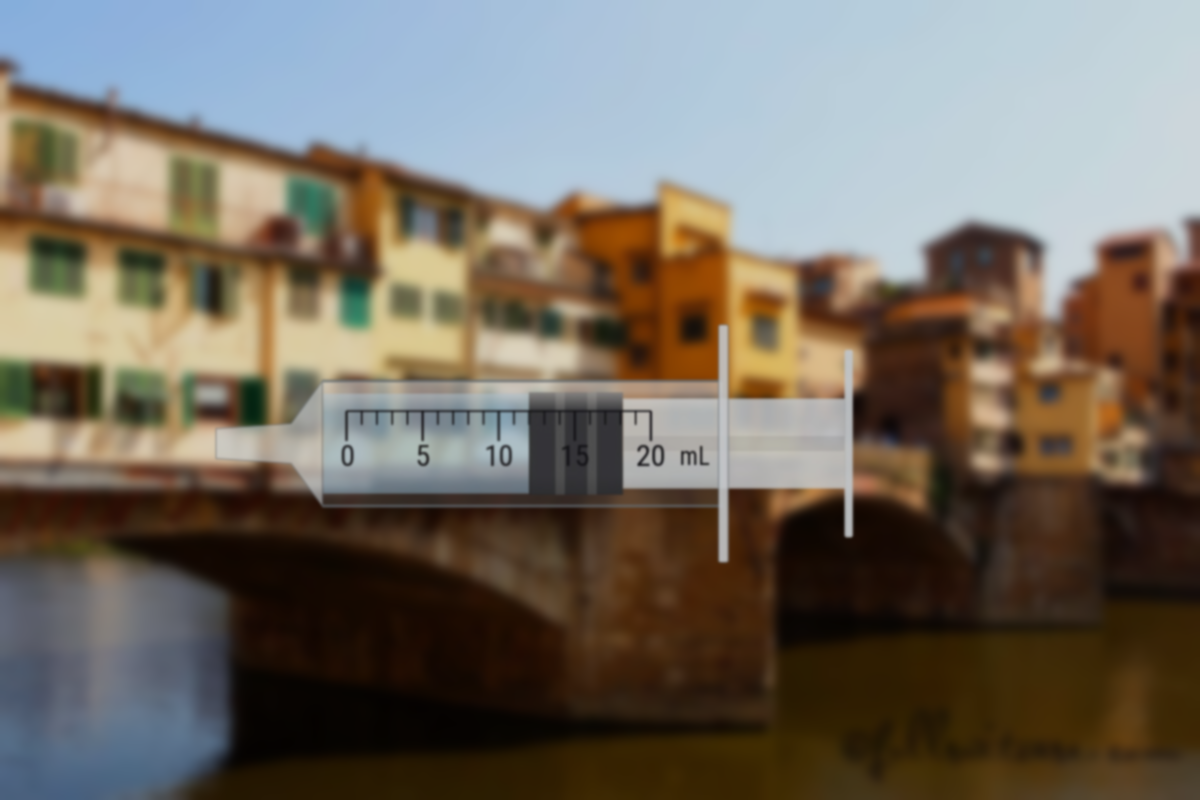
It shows 12mL
